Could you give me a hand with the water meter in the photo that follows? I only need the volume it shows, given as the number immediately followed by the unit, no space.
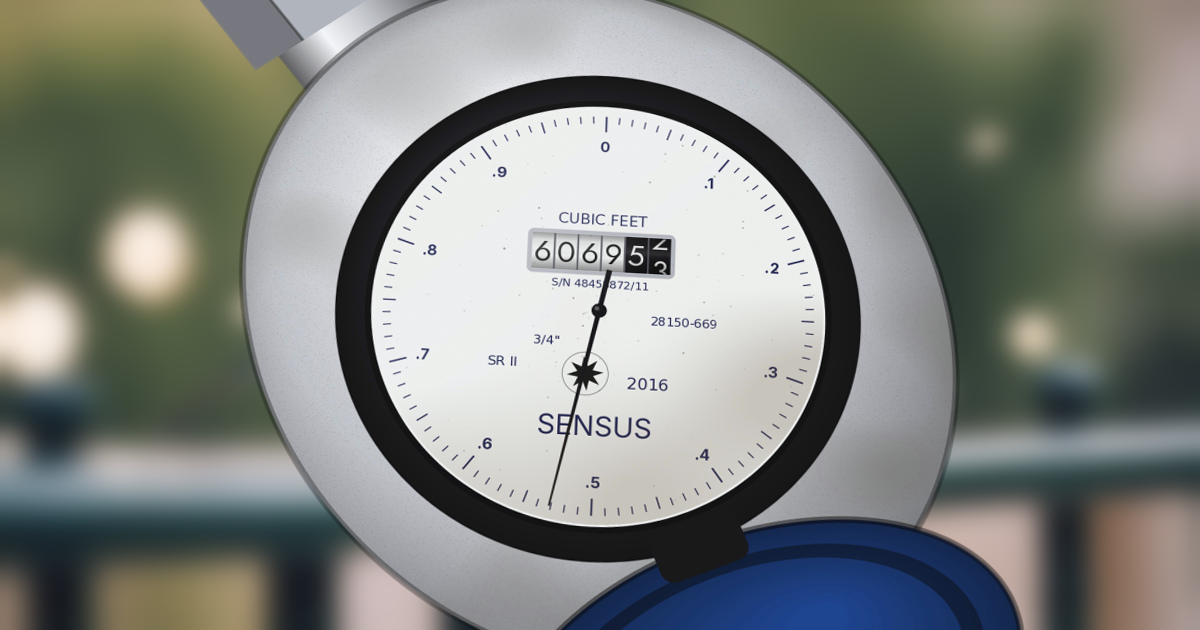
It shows 606952.53ft³
